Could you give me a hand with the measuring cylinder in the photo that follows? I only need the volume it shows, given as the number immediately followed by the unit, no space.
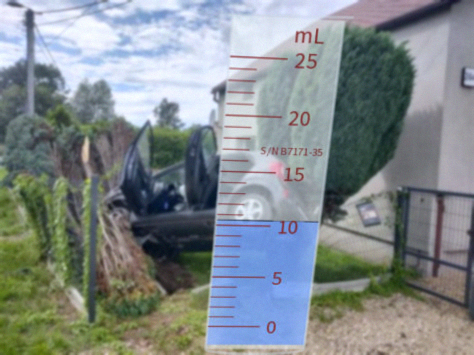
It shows 10.5mL
